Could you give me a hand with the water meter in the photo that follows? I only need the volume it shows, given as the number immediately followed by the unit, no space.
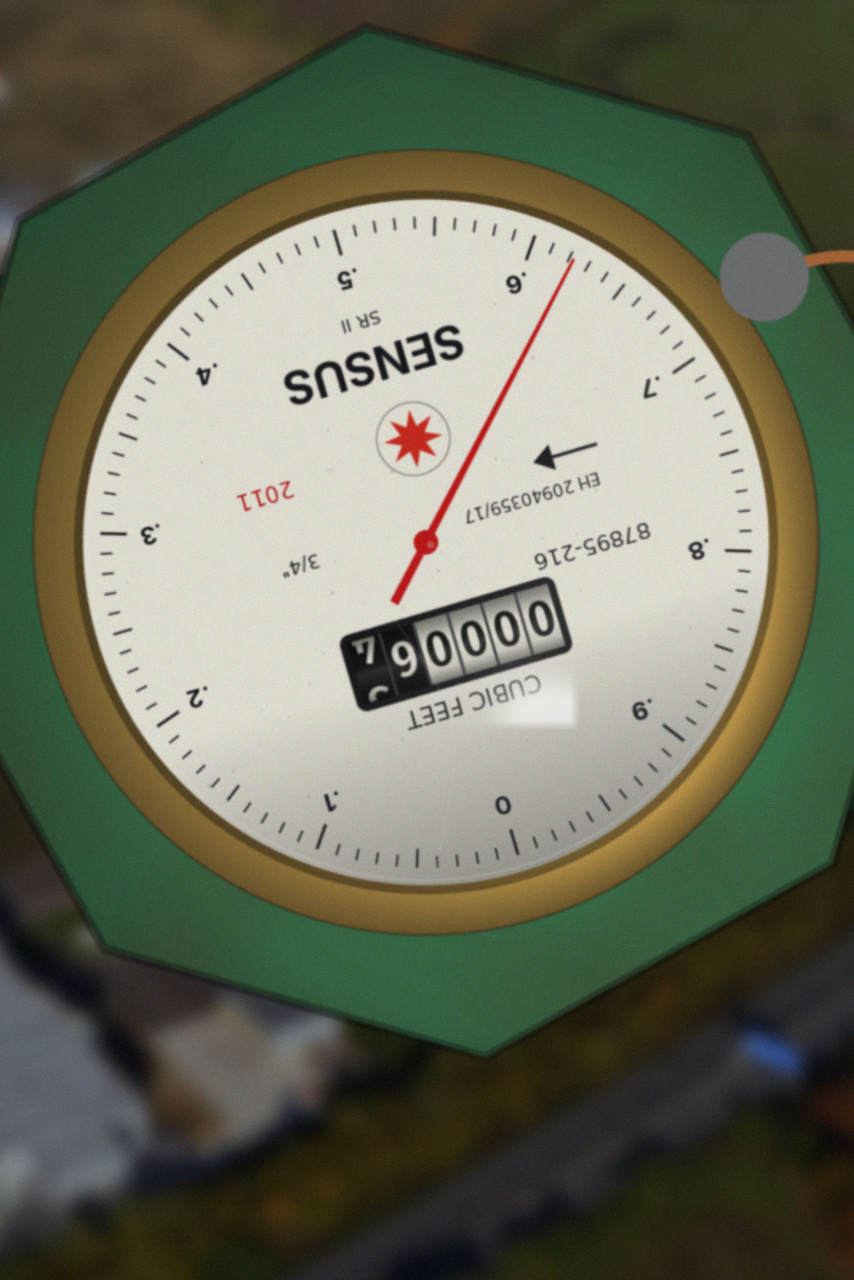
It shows 63.62ft³
